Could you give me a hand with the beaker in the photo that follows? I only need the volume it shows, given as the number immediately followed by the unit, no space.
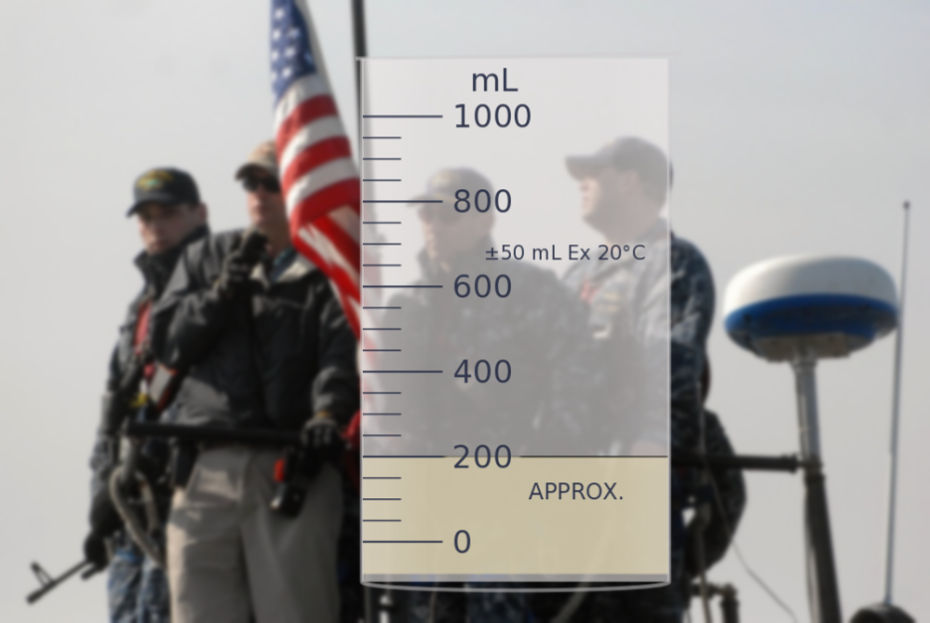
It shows 200mL
